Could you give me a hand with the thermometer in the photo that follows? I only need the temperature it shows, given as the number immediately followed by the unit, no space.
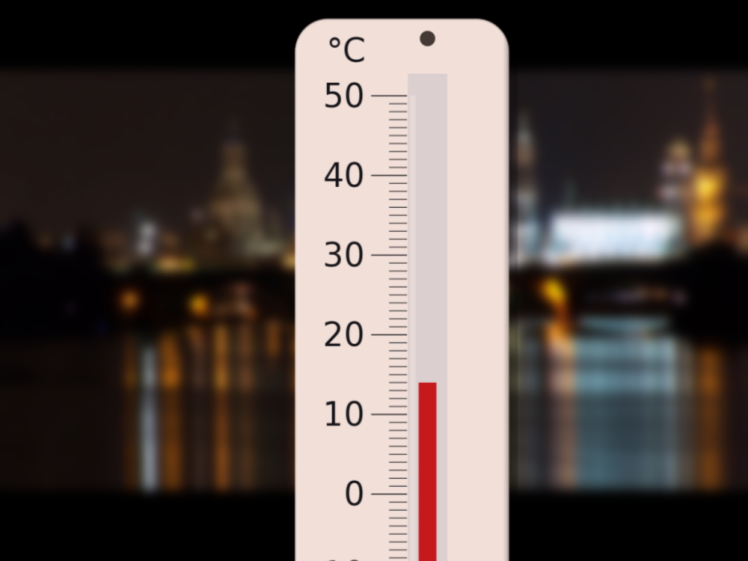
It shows 14°C
